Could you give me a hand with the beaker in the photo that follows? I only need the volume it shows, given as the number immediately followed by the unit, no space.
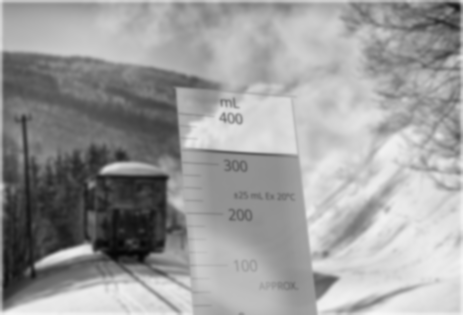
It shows 325mL
